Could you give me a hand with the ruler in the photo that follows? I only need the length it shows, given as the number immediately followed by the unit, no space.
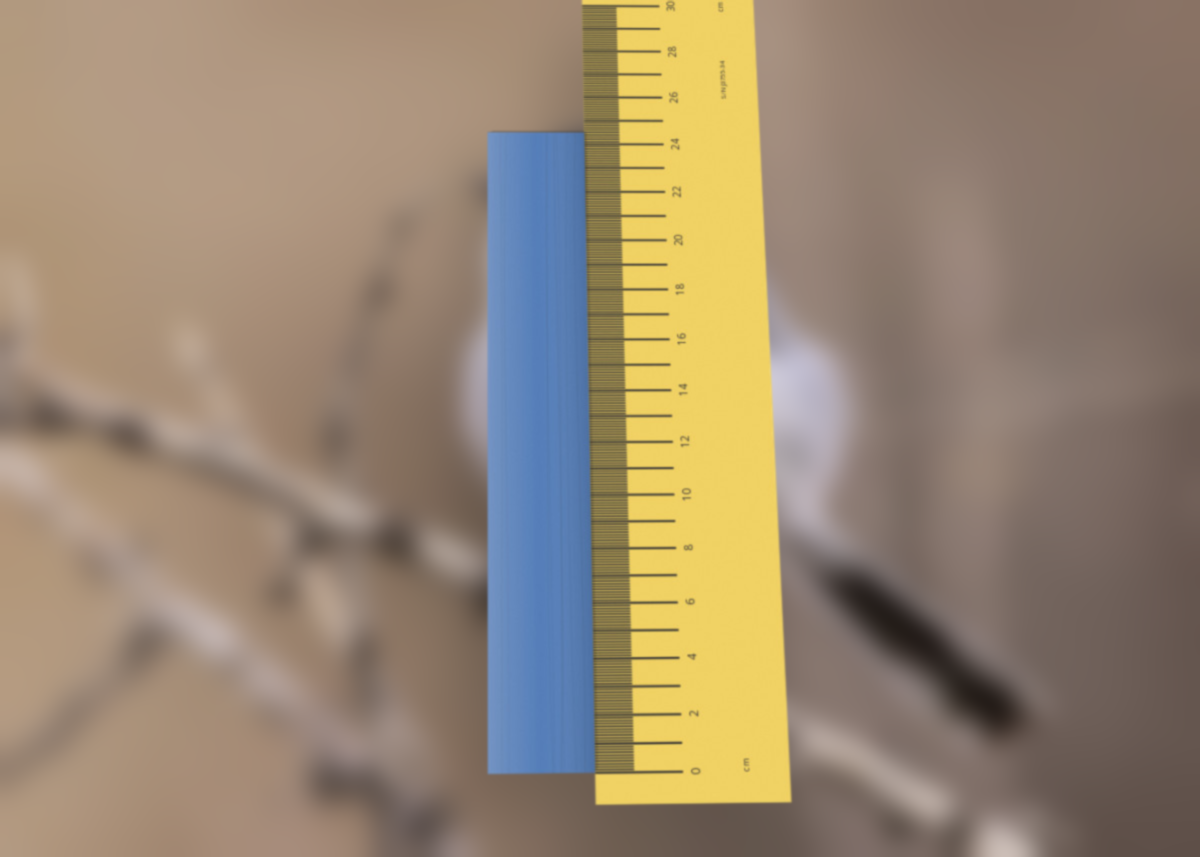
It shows 24.5cm
